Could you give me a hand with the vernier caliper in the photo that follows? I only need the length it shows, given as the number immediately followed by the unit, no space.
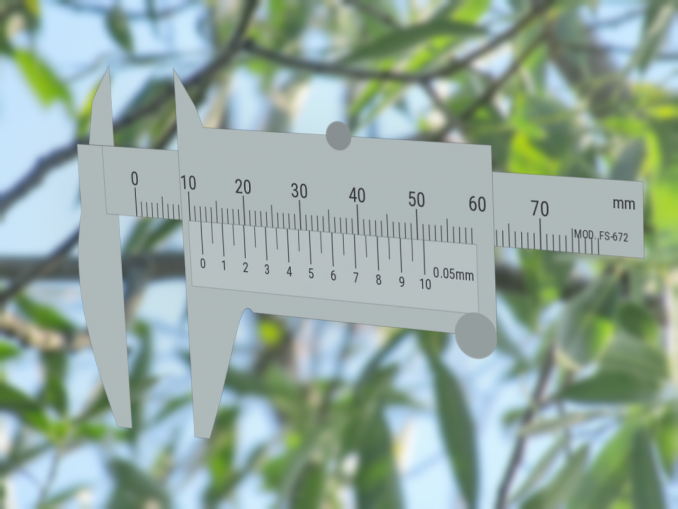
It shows 12.0mm
